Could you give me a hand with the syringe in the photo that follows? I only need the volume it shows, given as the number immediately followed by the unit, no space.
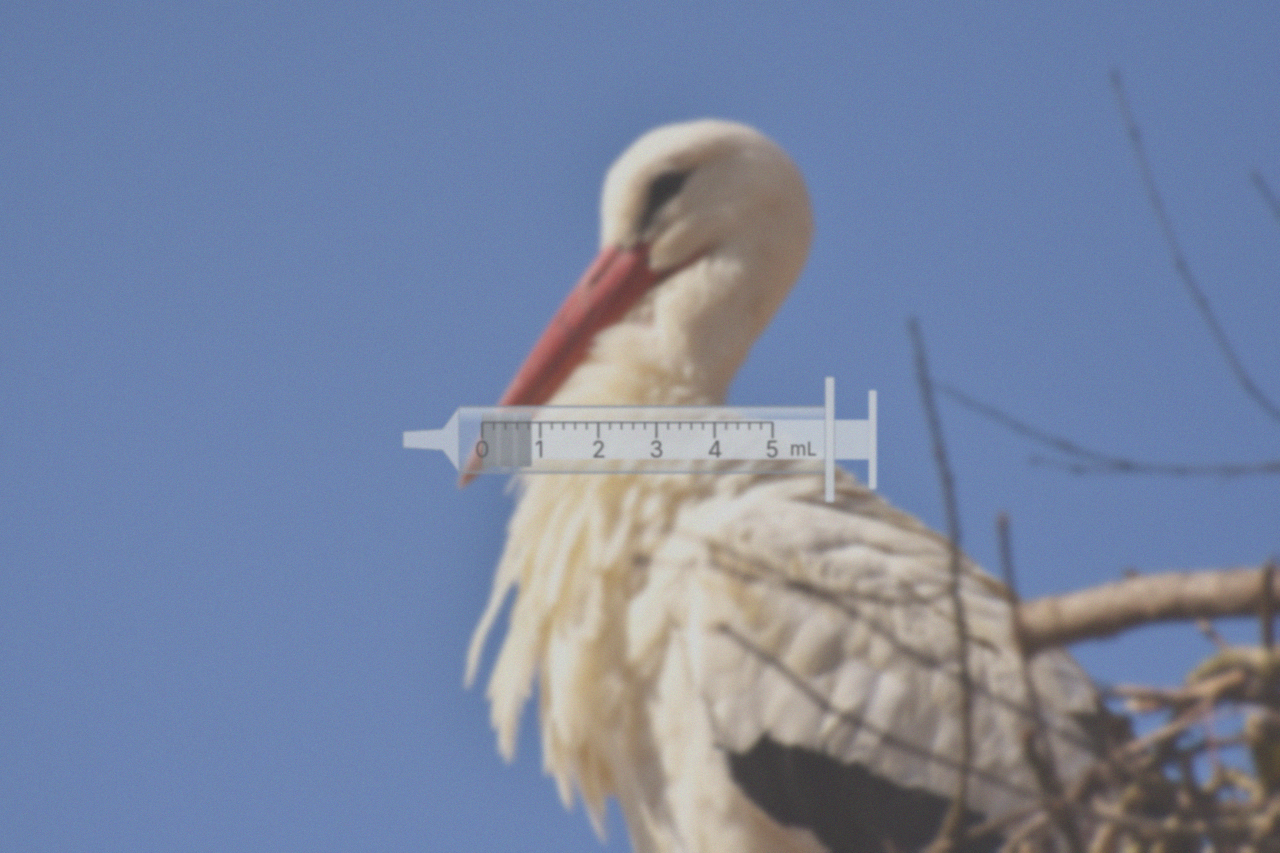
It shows 0mL
